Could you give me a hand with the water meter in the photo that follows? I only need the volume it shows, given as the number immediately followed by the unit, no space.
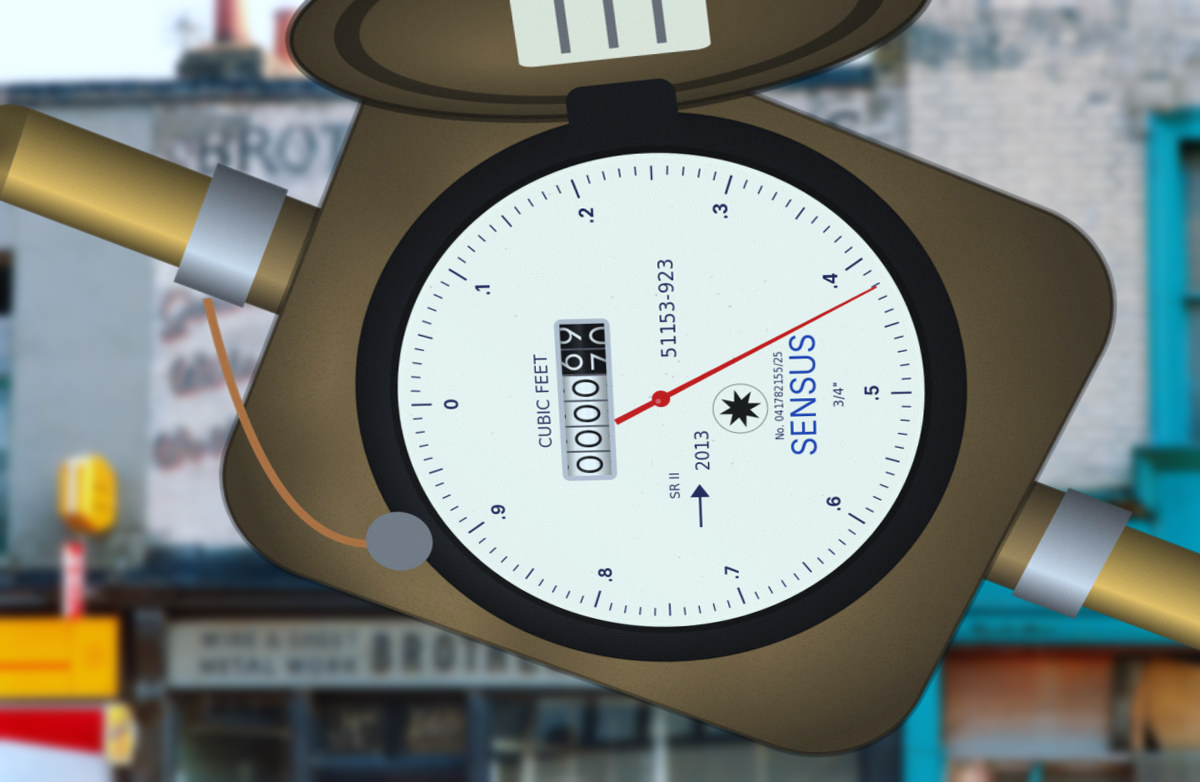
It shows 69.42ft³
